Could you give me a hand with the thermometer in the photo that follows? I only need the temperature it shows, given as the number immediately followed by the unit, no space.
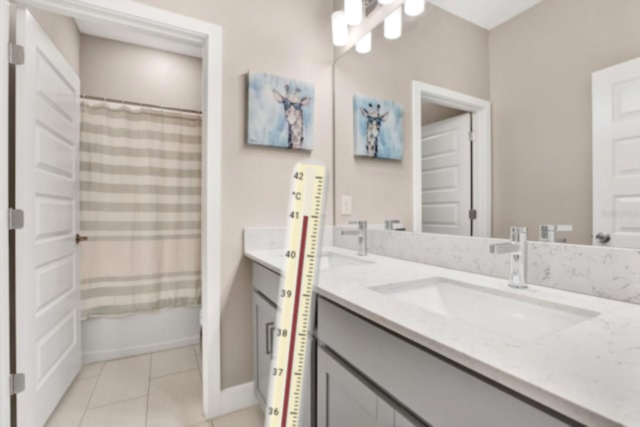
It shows 41°C
